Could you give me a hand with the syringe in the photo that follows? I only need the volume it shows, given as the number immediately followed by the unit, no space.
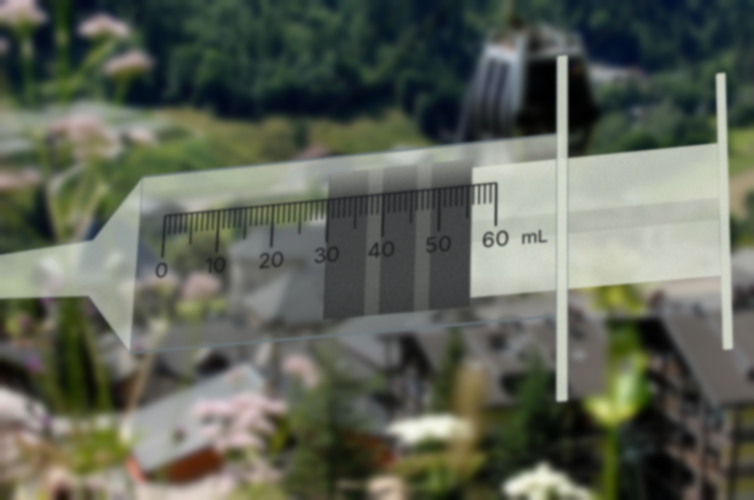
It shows 30mL
